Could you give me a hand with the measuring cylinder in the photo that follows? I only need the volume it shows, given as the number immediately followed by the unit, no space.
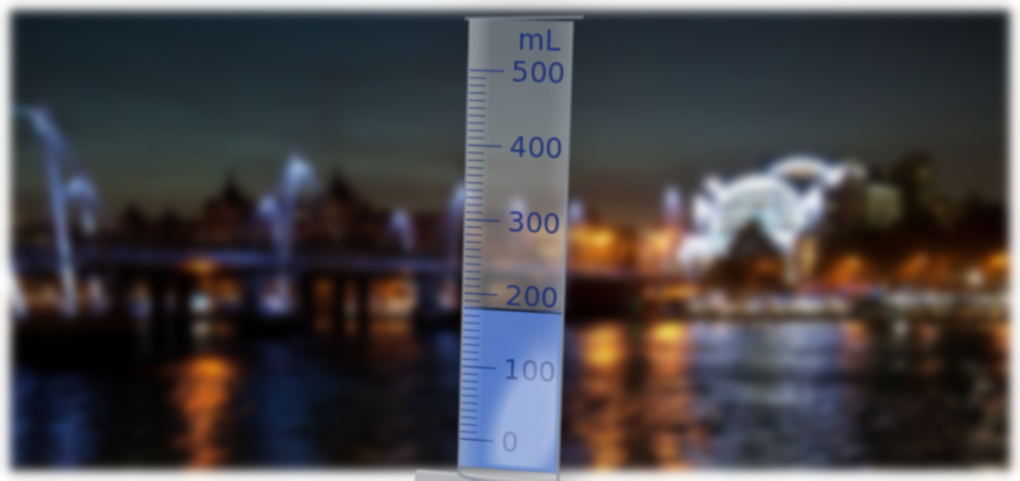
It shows 180mL
